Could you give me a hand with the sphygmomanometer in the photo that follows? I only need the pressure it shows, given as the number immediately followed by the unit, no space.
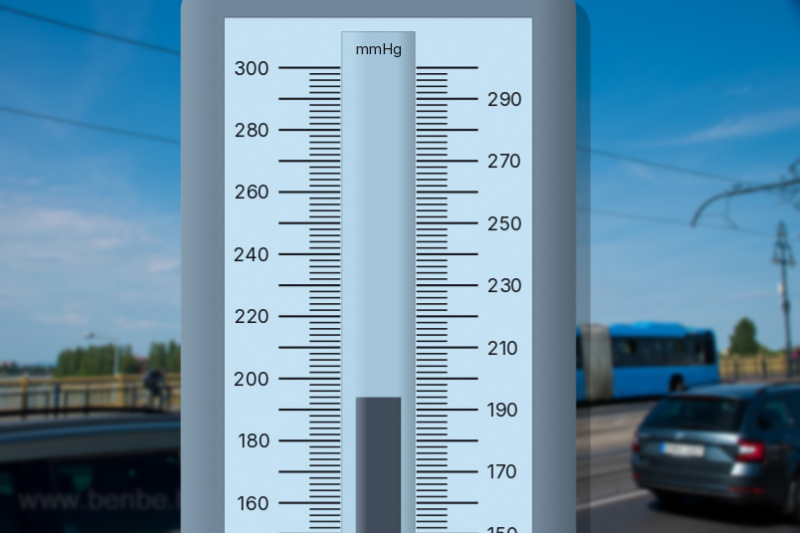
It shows 194mmHg
